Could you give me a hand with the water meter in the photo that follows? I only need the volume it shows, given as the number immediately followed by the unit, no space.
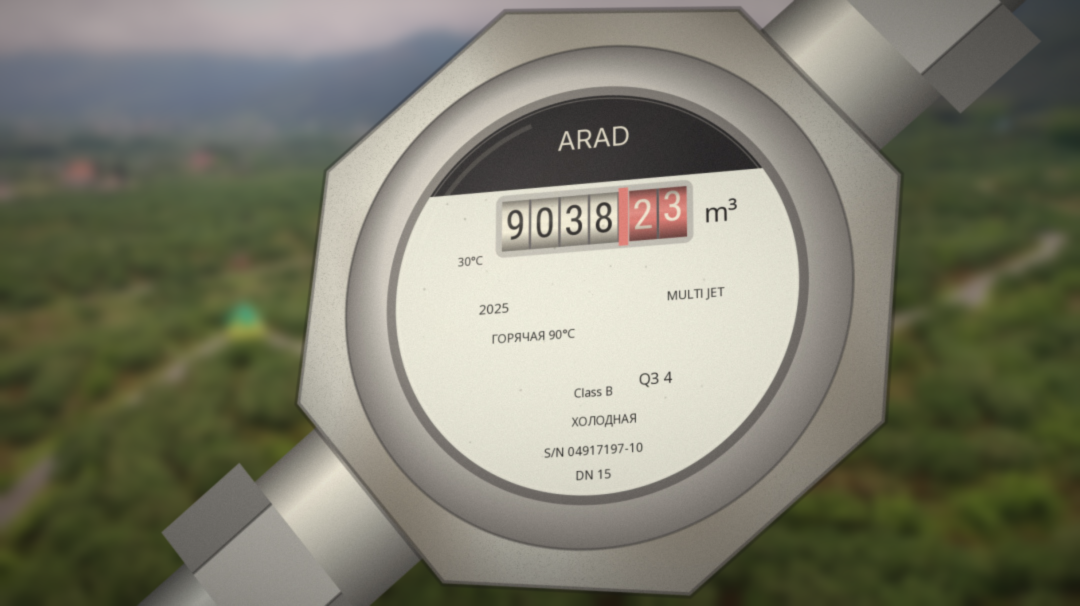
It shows 9038.23m³
